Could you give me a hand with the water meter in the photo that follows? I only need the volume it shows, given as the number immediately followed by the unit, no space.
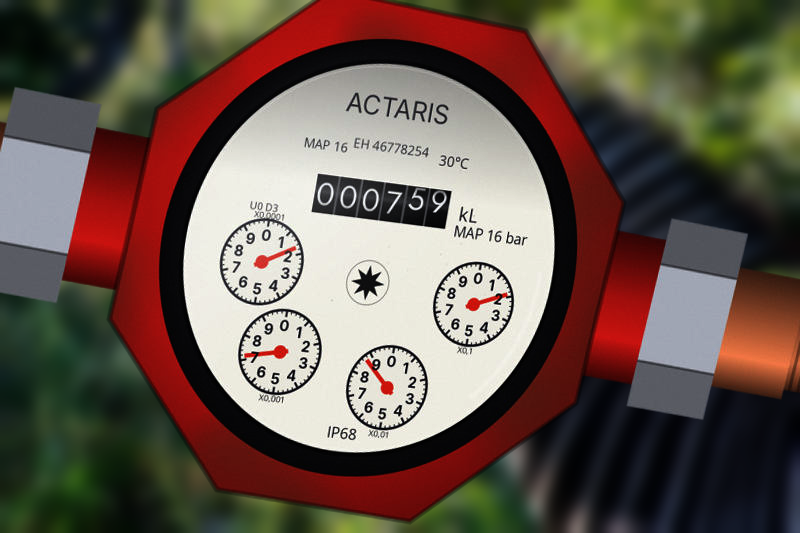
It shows 759.1871kL
